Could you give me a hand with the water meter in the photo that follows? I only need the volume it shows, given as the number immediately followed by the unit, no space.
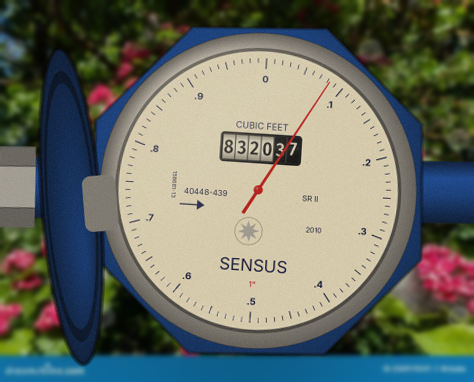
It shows 832037.08ft³
